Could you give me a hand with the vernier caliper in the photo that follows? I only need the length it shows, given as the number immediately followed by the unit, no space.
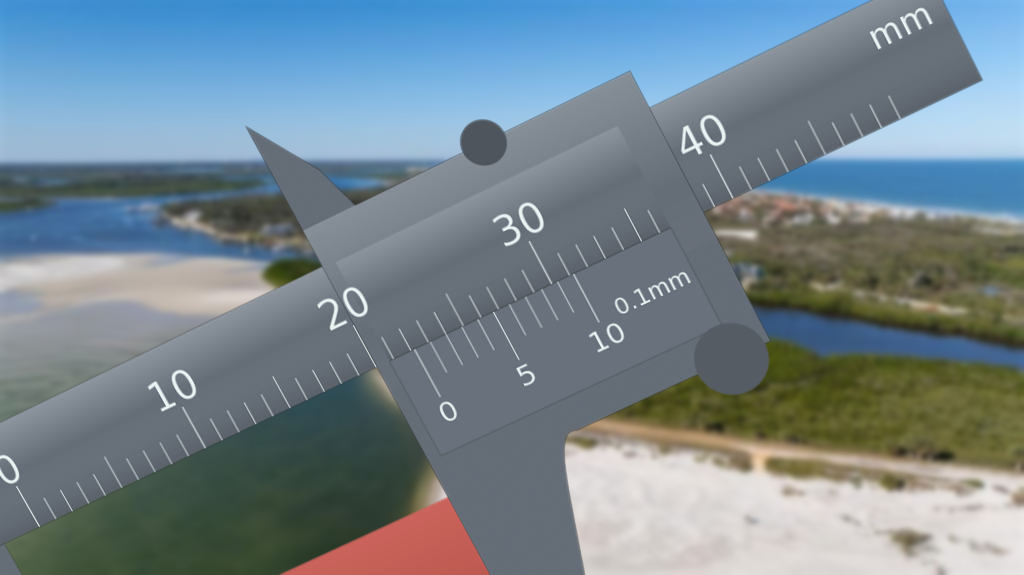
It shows 22.2mm
